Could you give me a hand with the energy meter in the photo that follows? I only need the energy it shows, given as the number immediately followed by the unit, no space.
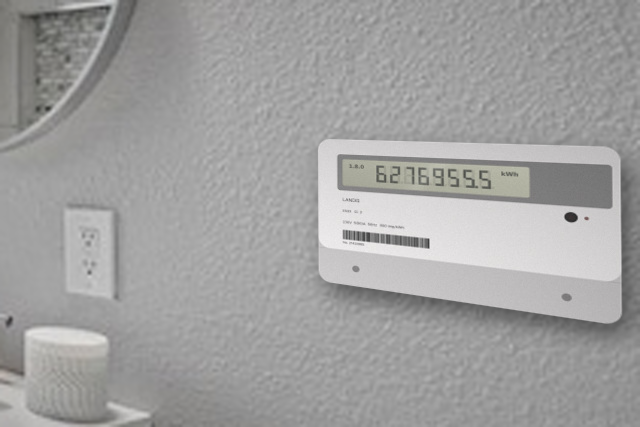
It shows 6276955.5kWh
